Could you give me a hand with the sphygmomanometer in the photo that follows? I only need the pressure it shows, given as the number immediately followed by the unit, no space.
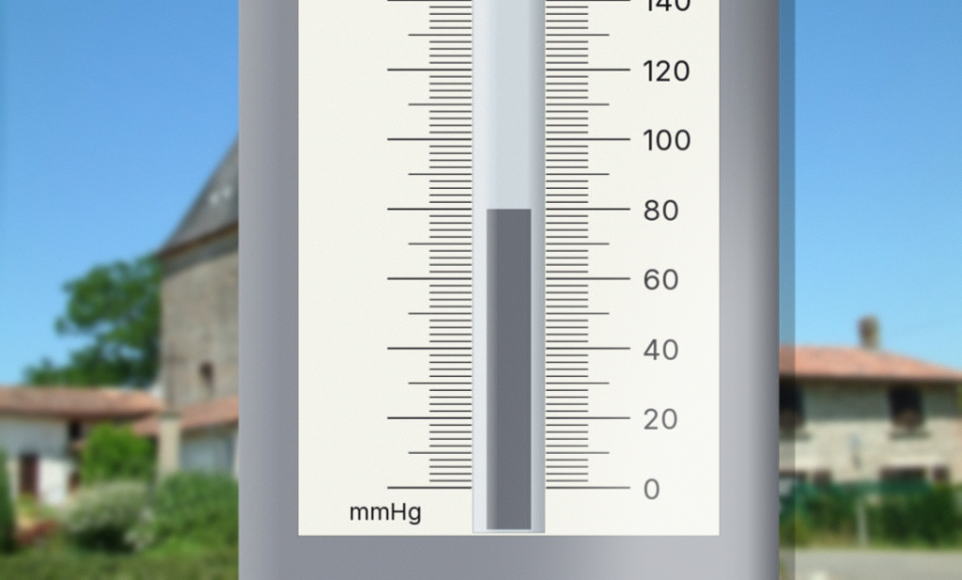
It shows 80mmHg
